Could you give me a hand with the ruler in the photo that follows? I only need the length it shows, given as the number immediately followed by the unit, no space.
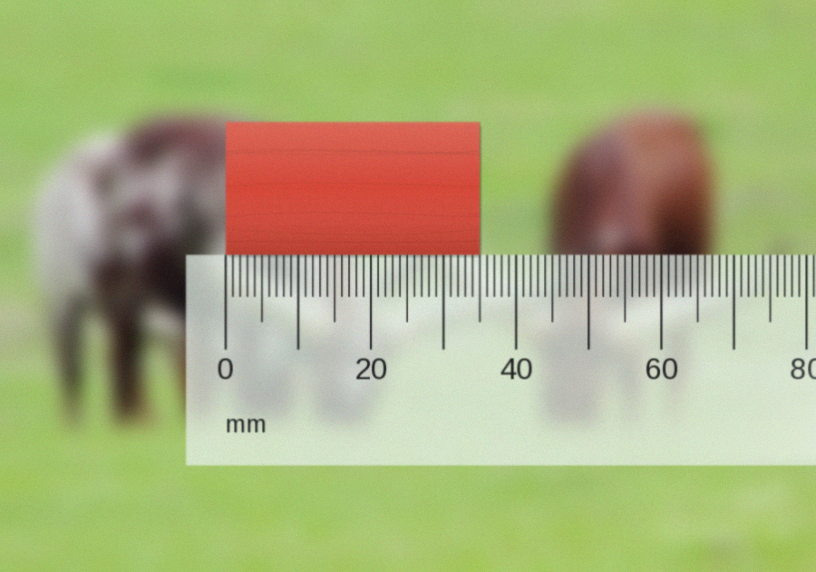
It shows 35mm
